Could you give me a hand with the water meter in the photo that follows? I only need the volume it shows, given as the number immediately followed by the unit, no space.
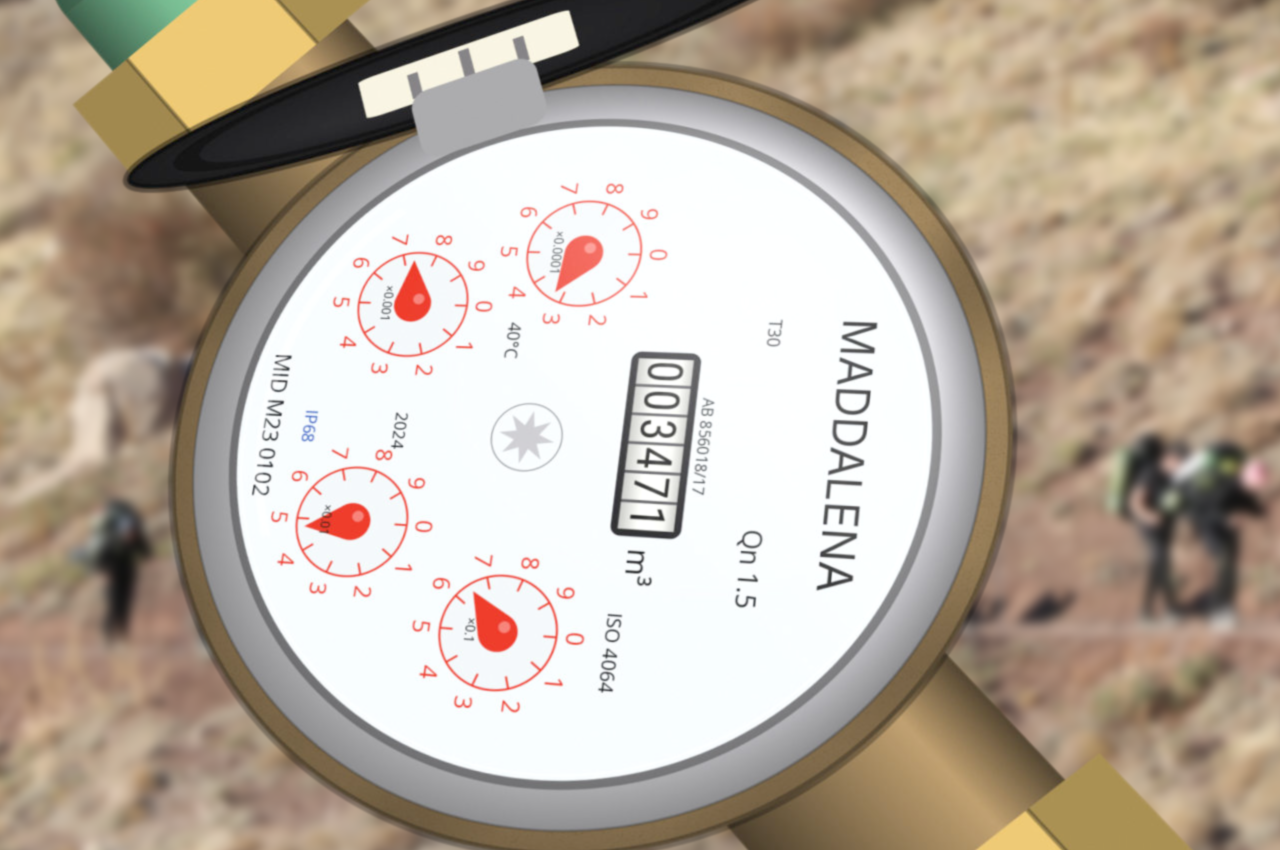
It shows 3471.6473m³
